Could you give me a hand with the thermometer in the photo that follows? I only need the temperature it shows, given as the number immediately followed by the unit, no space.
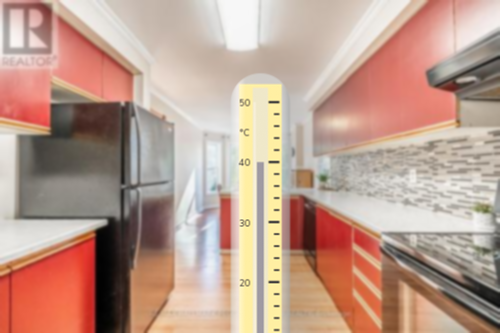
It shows 40°C
